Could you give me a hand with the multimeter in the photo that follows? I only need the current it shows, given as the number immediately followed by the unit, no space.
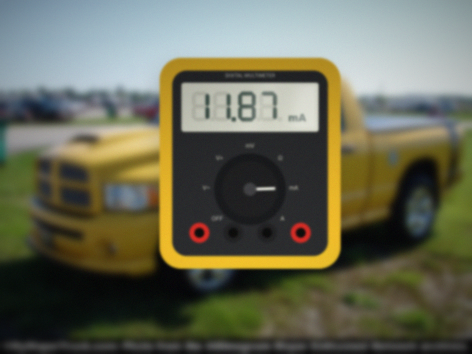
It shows 11.87mA
